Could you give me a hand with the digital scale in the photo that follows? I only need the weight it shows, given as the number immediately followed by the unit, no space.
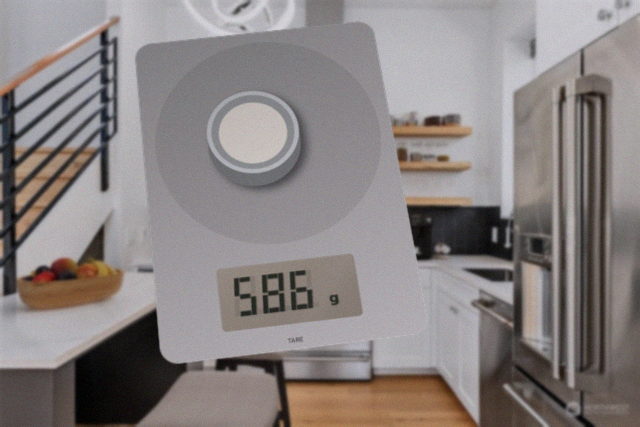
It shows 586g
